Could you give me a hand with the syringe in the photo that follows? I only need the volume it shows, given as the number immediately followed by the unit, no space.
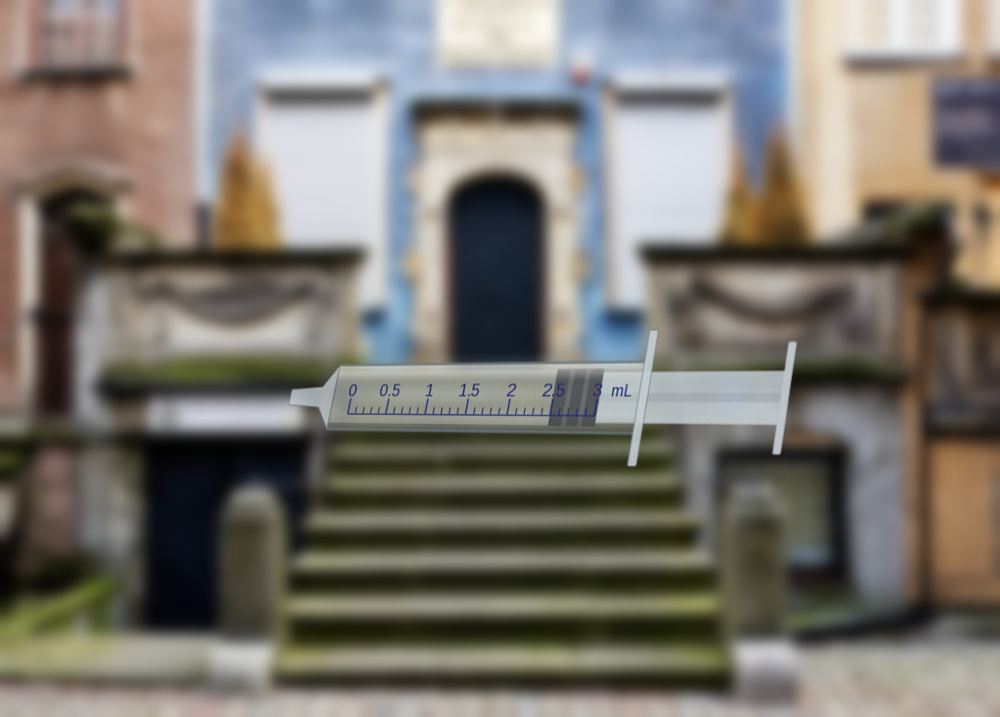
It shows 2.5mL
